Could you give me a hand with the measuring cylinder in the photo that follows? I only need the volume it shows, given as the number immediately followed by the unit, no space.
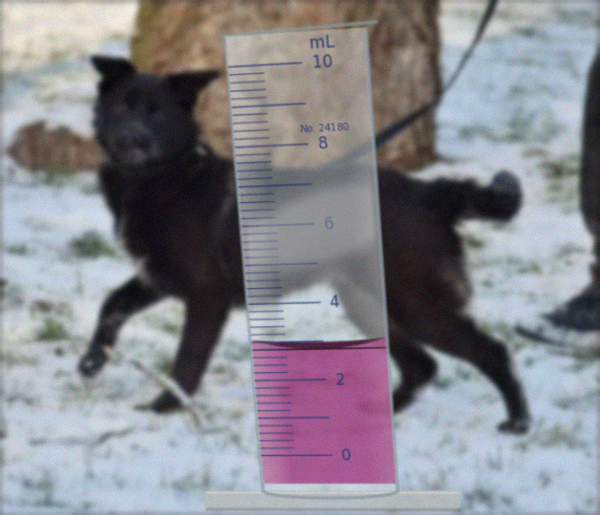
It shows 2.8mL
